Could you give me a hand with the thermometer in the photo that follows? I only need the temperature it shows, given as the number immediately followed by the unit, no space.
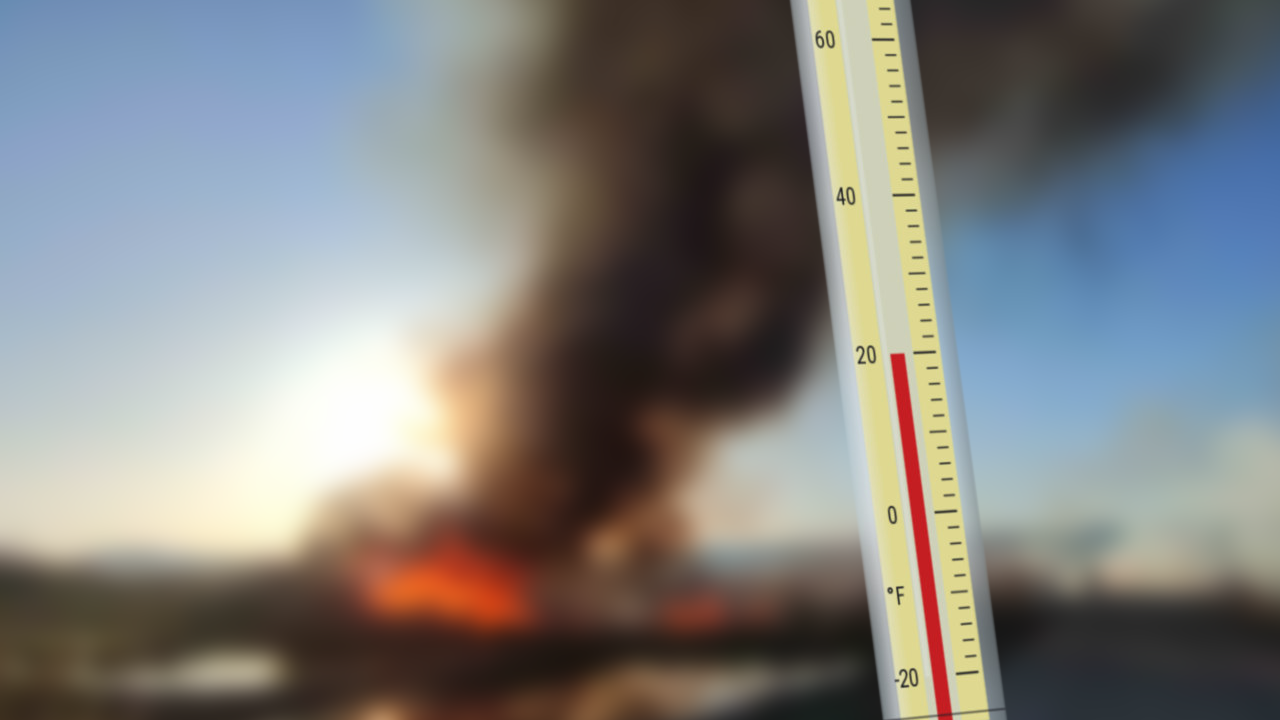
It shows 20°F
